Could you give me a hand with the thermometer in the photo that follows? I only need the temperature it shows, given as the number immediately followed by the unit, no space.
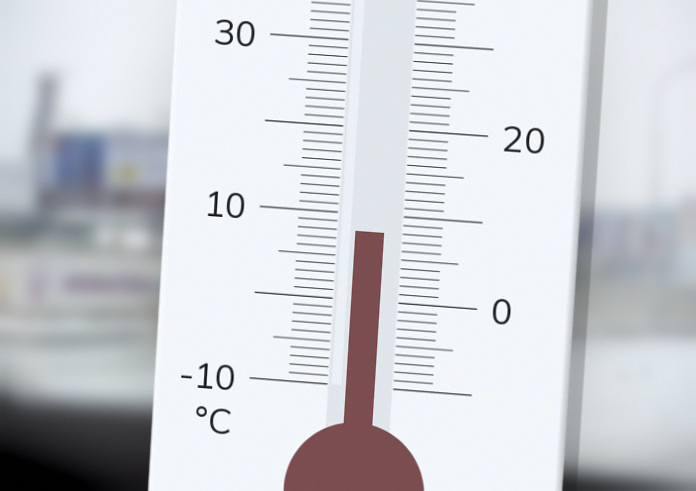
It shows 8°C
